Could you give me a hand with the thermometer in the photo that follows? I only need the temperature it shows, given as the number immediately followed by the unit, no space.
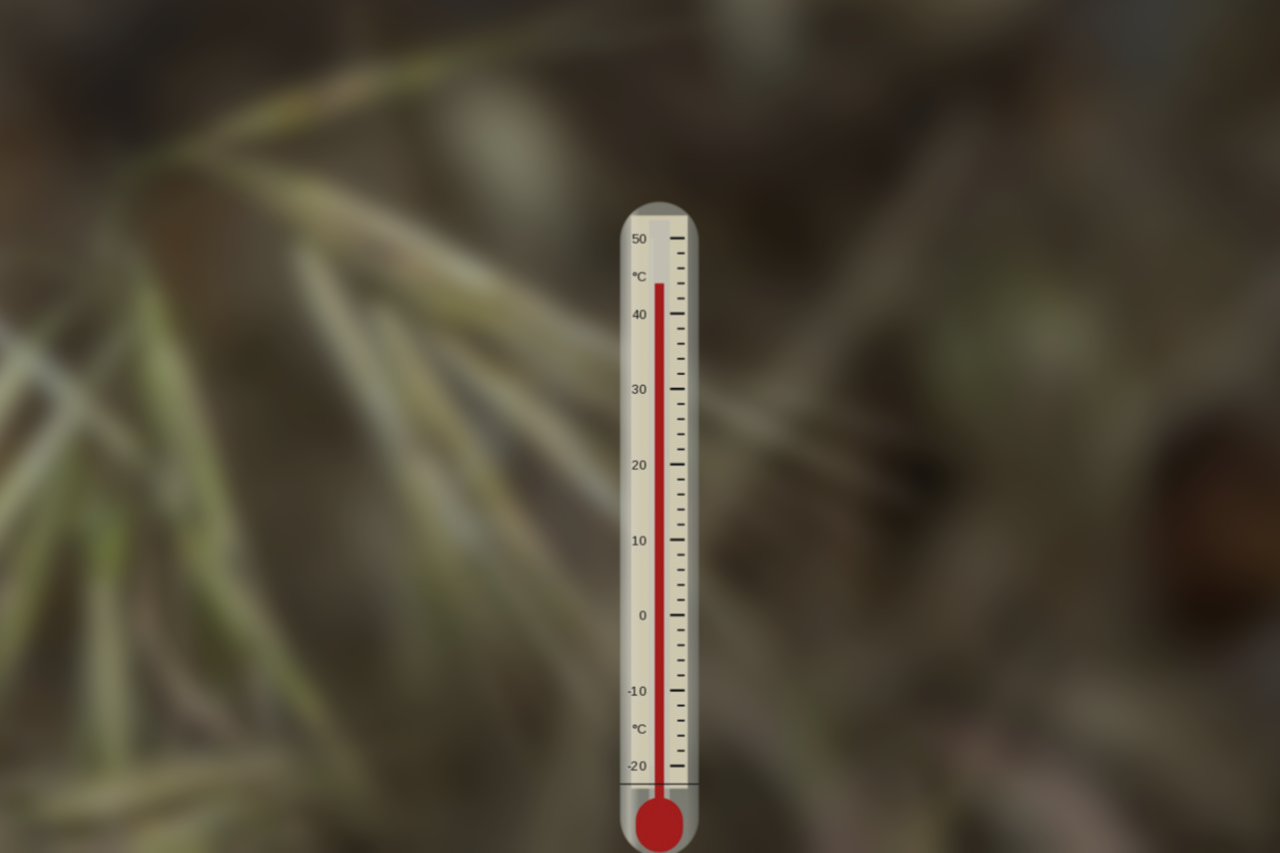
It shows 44°C
